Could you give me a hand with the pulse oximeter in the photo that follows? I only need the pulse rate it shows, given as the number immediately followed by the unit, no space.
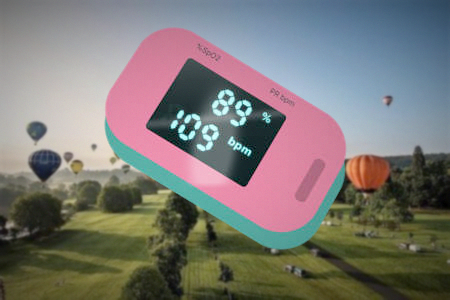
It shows 109bpm
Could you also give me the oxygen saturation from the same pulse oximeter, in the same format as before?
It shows 89%
